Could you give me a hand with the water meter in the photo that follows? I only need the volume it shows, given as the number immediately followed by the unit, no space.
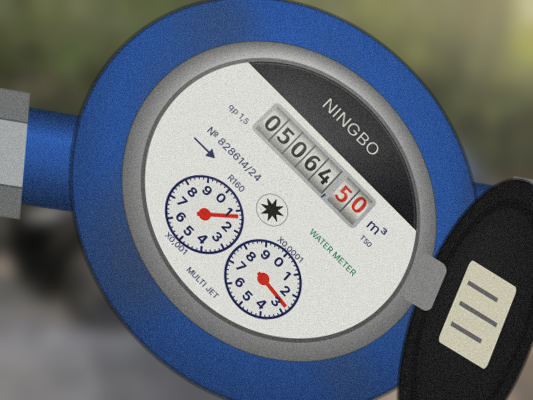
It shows 5064.5012m³
